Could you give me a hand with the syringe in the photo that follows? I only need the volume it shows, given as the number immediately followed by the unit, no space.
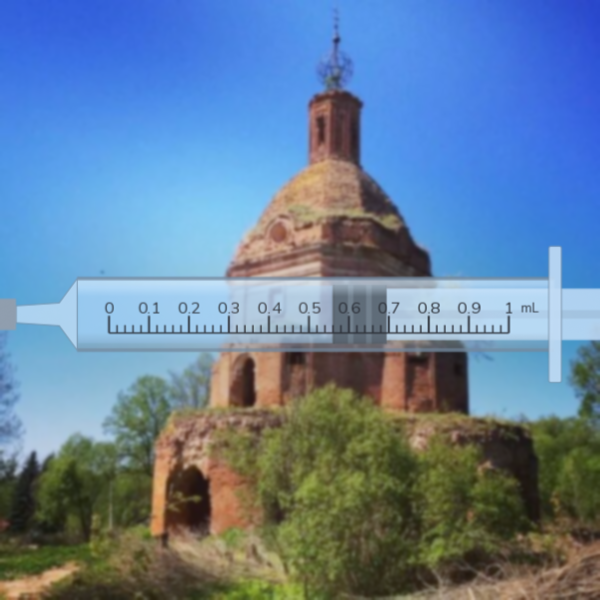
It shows 0.56mL
